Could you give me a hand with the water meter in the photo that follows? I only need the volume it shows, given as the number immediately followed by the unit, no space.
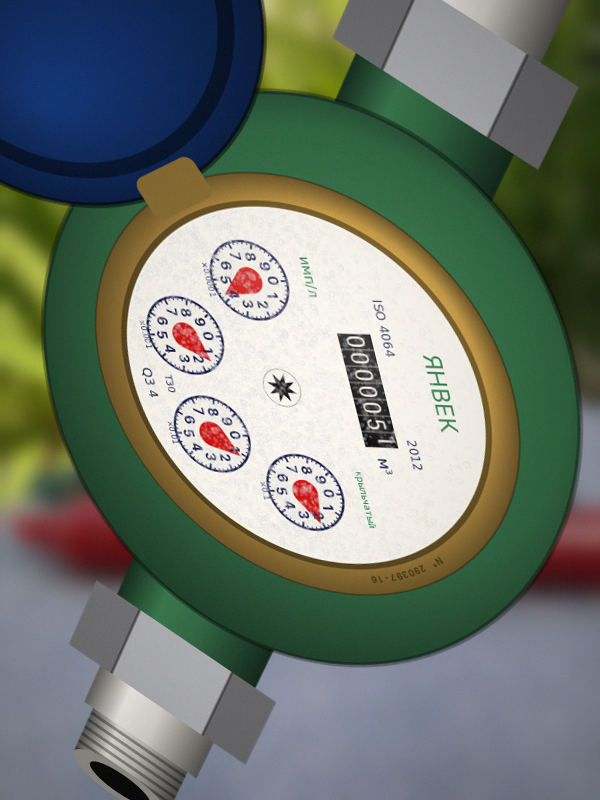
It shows 51.2114m³
